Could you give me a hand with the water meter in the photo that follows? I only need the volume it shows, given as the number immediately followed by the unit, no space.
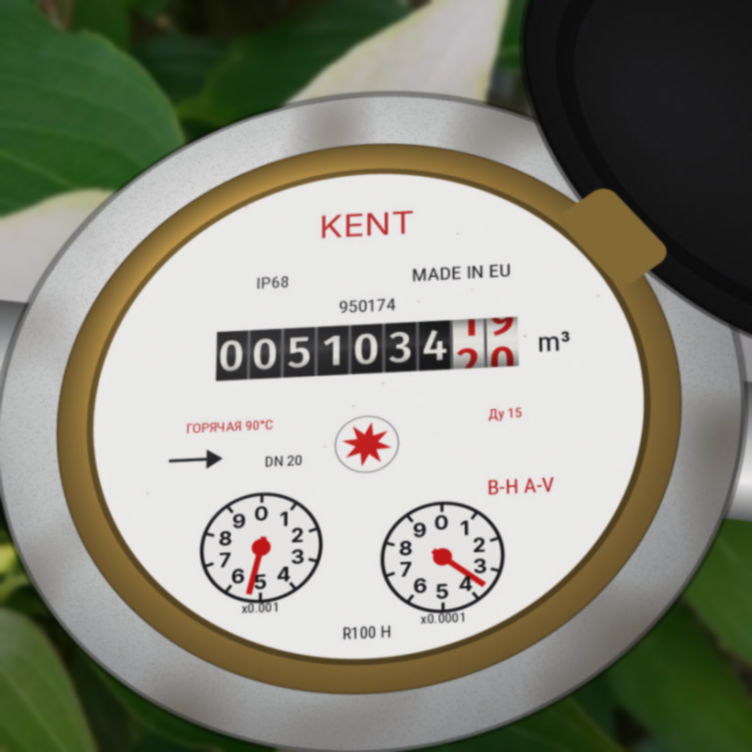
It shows 51034.1953m³
